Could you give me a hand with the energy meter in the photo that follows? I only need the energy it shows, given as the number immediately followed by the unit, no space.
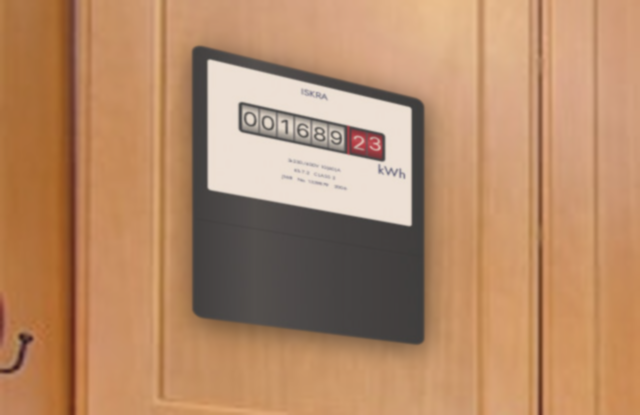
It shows 1689.23kWh
